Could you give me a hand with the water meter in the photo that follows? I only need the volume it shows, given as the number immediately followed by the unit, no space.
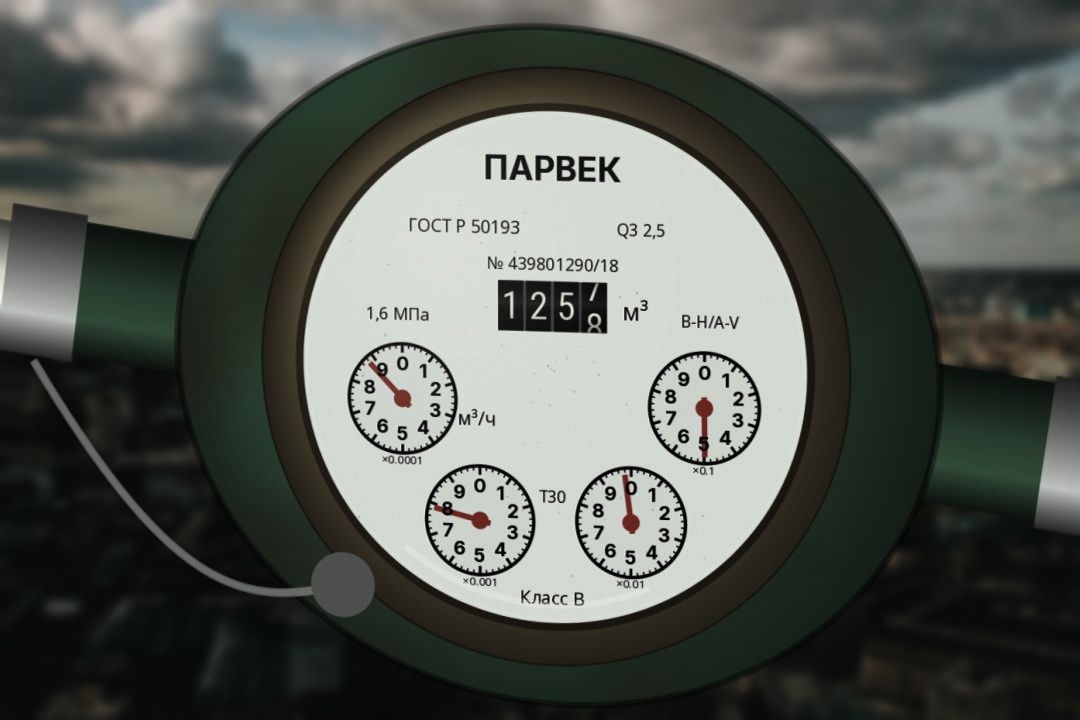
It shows 1257.4978m³
